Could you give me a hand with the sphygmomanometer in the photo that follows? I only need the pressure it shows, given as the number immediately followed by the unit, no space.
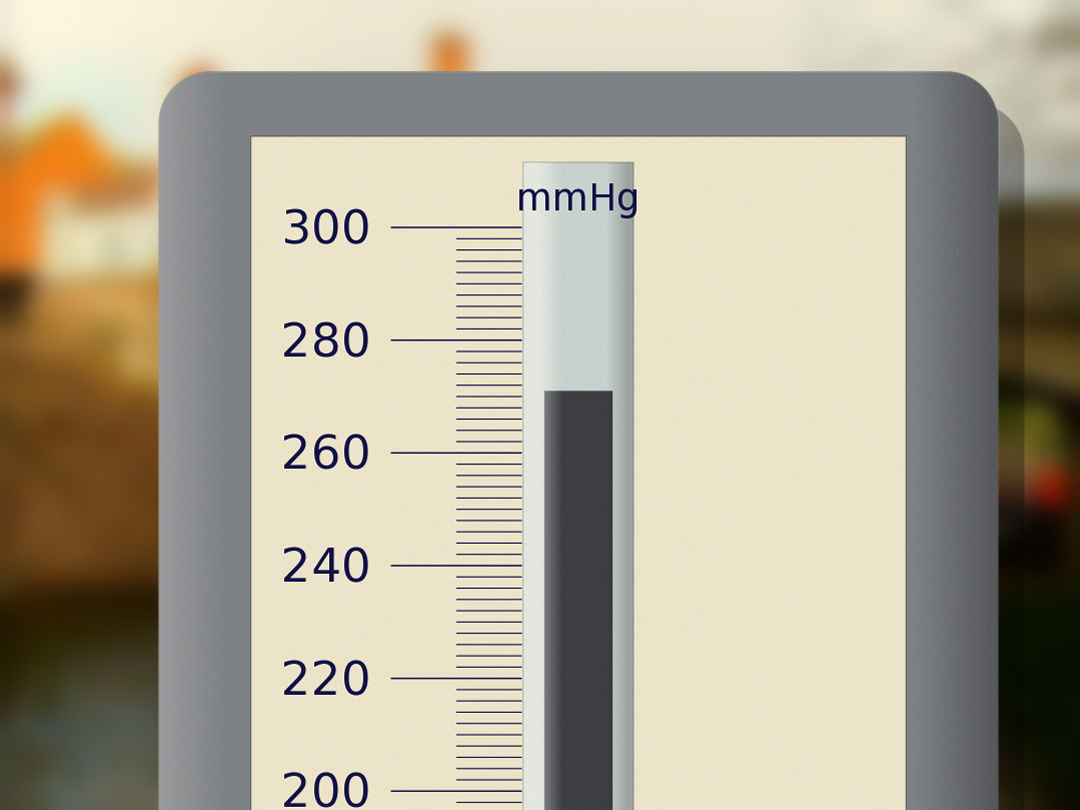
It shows 271mmHg
